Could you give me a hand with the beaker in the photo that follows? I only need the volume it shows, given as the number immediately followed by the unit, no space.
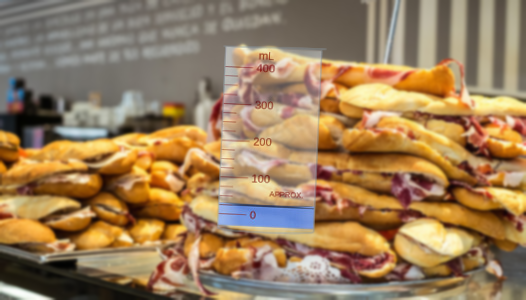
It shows 25mL
